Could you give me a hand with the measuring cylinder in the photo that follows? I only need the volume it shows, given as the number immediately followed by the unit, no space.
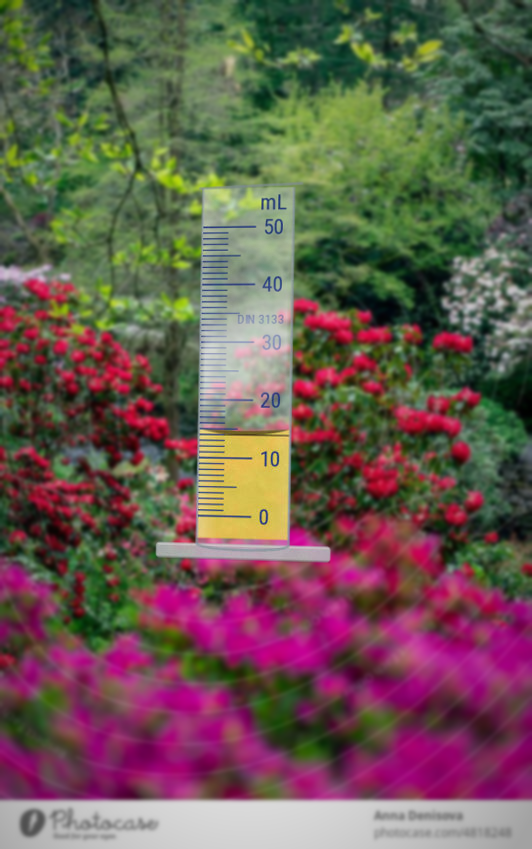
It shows 14mL
